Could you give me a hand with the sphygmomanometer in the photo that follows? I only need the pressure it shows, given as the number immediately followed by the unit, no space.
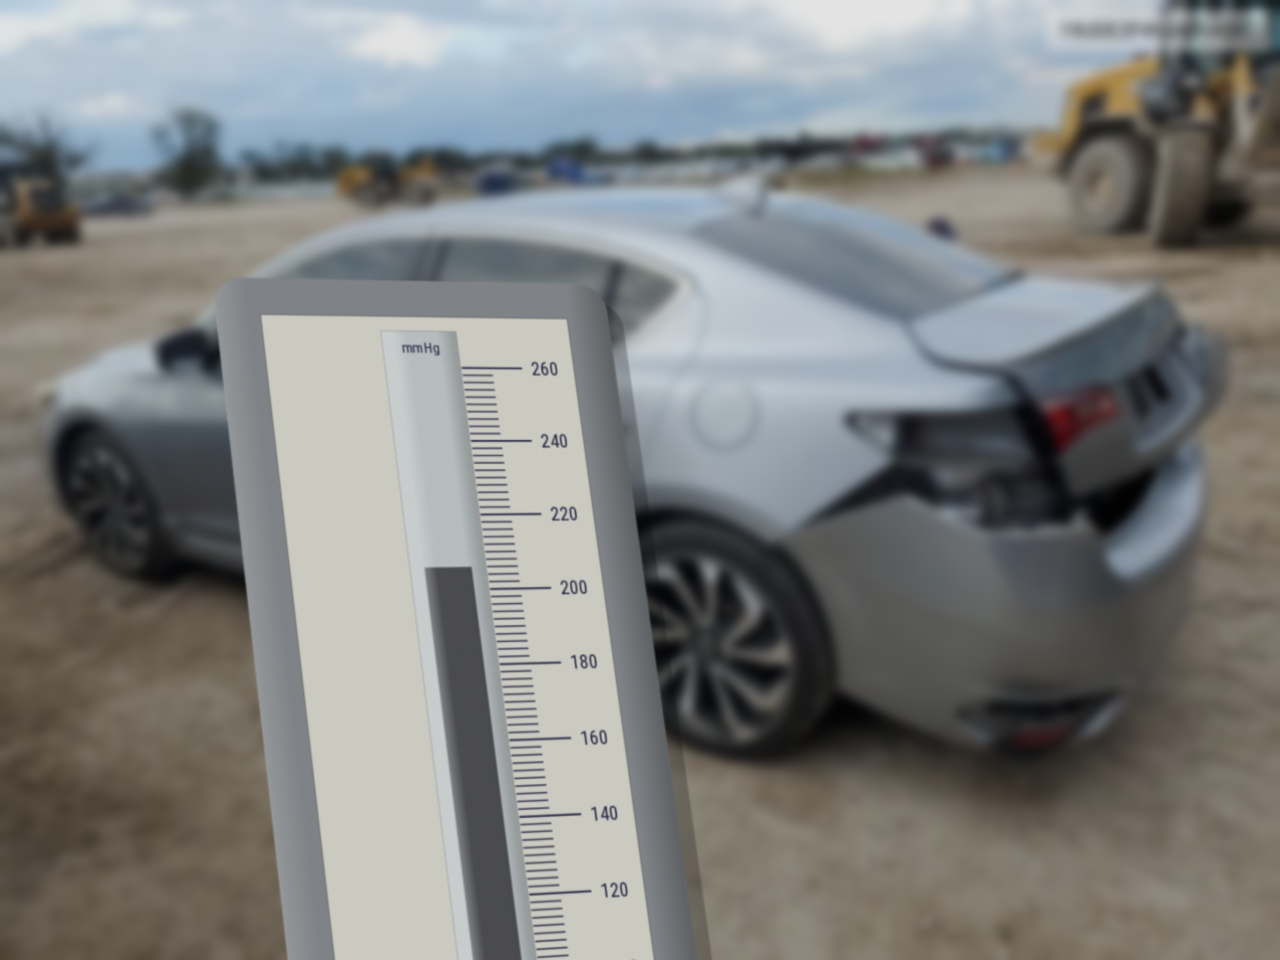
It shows 206mmHg
